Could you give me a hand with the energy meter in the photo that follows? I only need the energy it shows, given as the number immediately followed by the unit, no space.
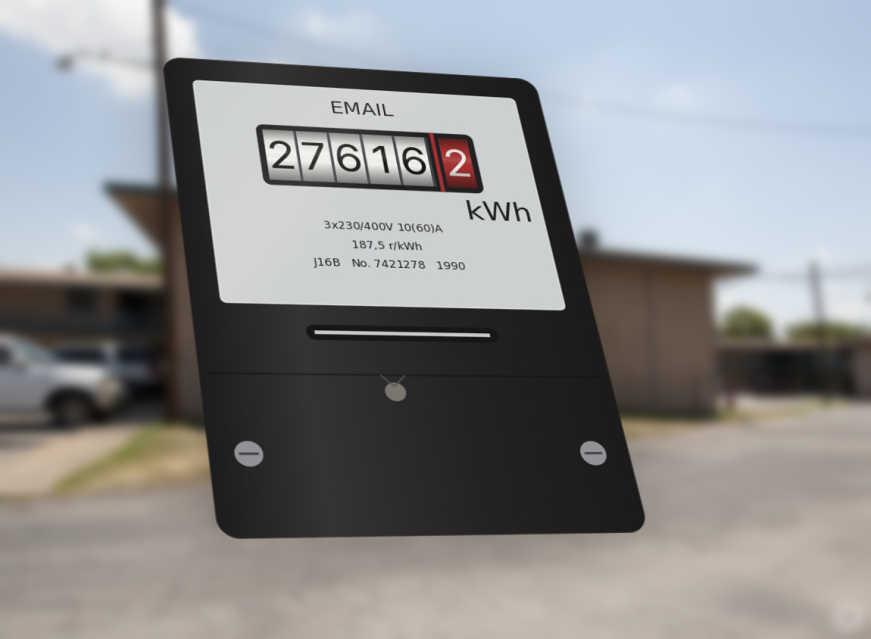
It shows 27616.2kWh
